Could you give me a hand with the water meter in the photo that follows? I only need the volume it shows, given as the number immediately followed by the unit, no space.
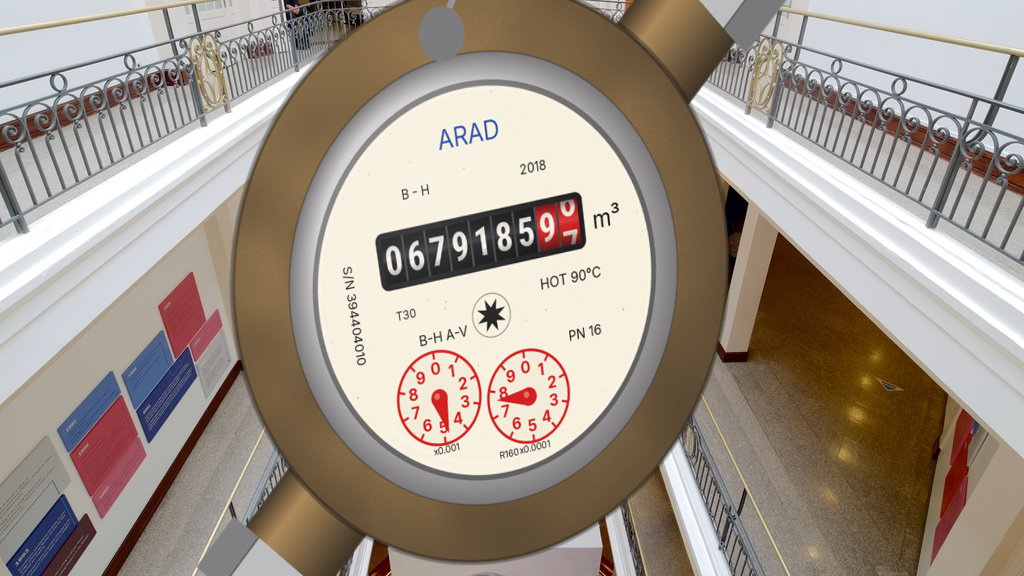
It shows 679185.9647m³
